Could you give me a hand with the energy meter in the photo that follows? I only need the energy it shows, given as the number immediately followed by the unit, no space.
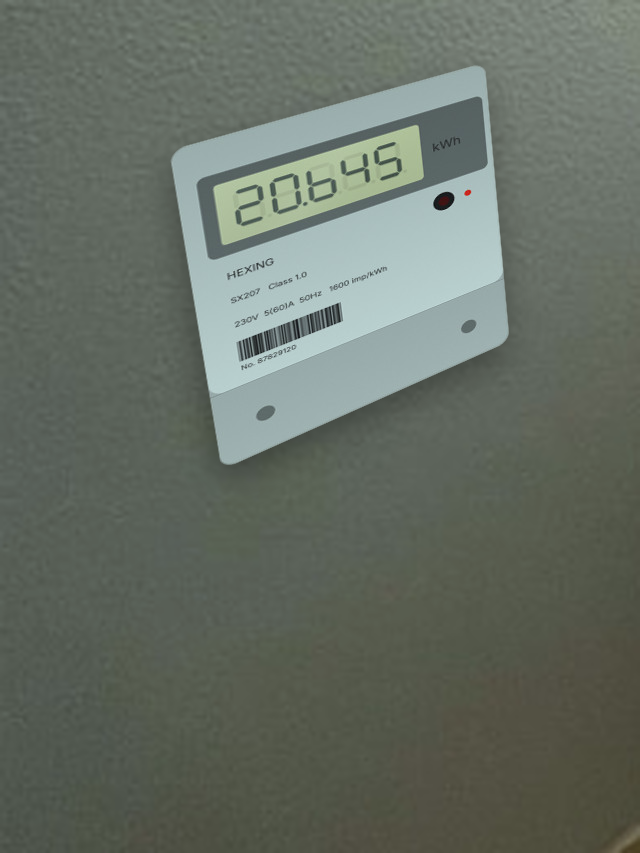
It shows 20.645kWh
